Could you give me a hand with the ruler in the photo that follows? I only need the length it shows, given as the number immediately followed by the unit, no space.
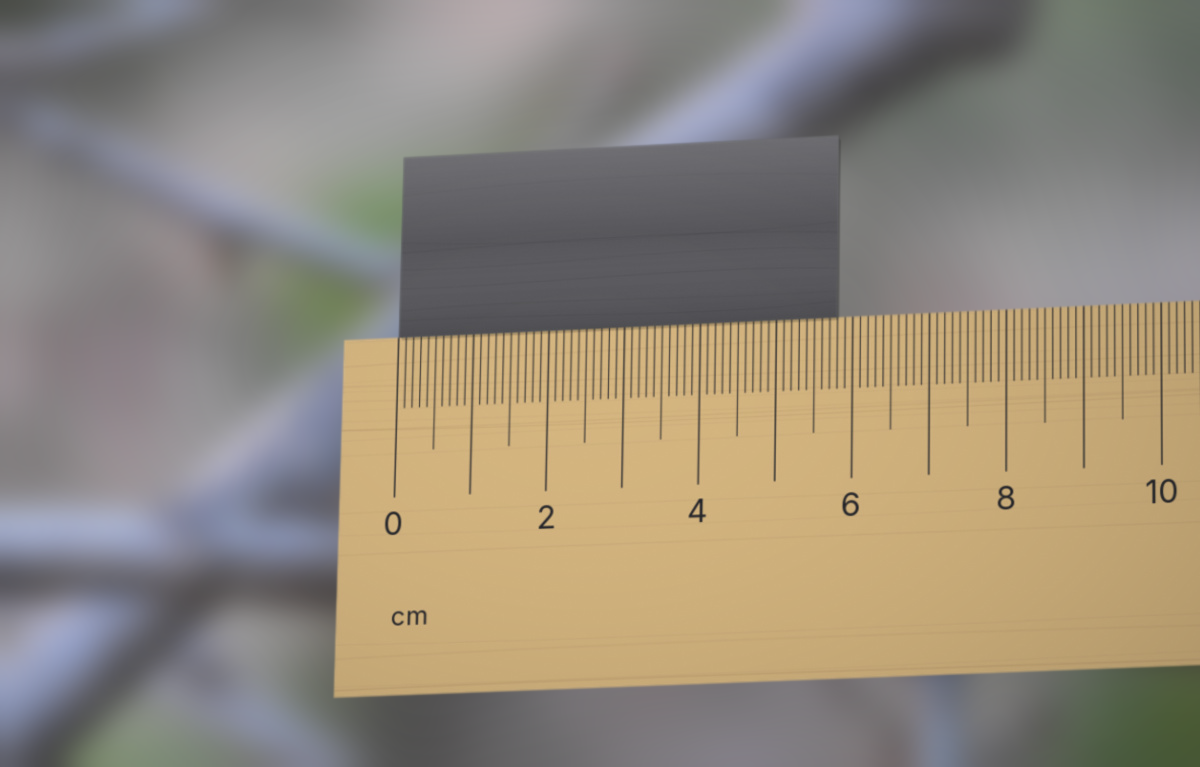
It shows 5.8cm
